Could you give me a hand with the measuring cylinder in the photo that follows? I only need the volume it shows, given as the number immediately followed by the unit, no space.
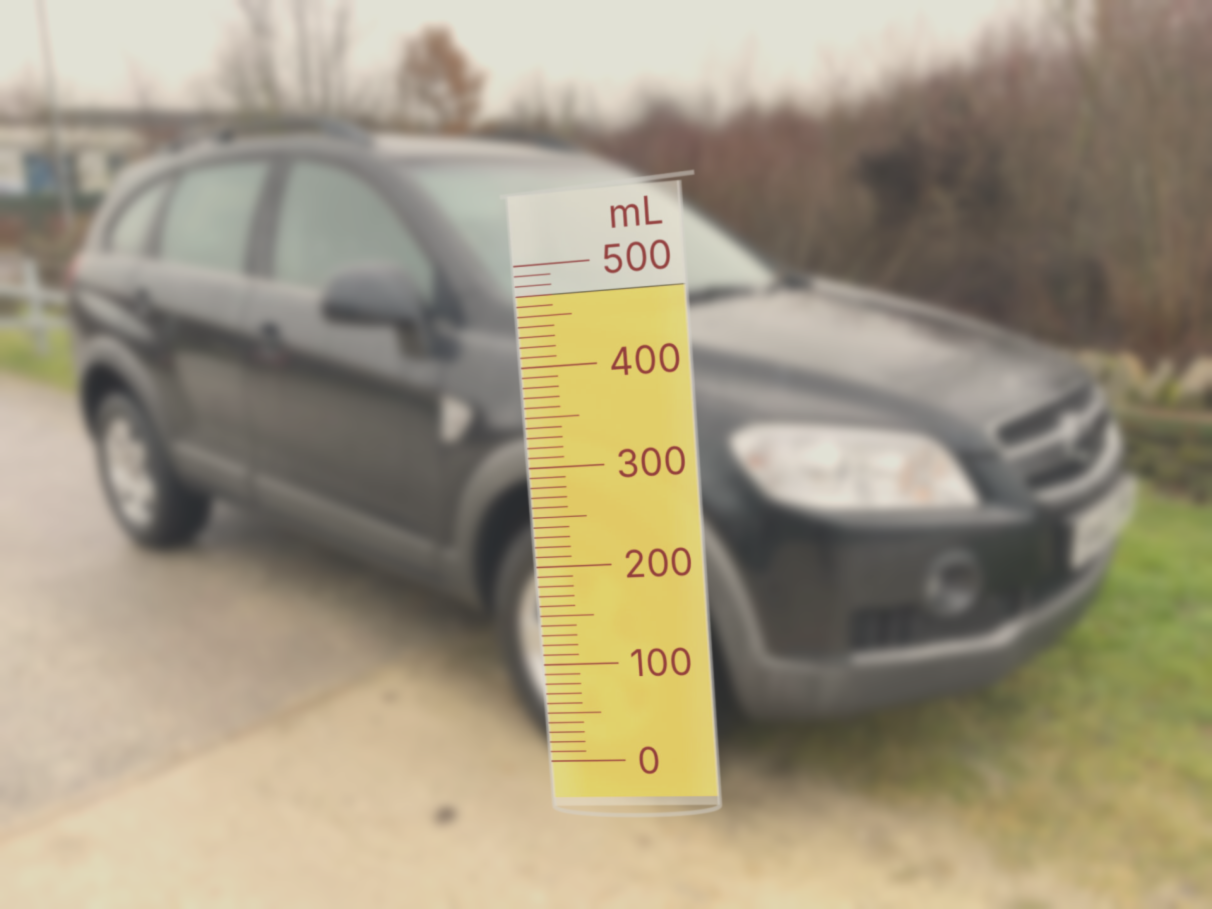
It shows 470mL
